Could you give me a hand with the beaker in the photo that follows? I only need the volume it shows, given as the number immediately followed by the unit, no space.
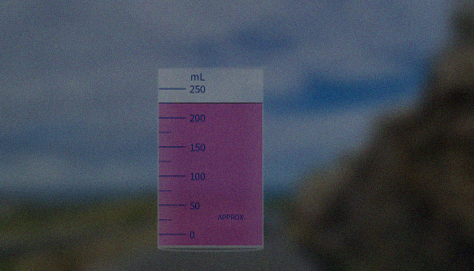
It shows 225mL
